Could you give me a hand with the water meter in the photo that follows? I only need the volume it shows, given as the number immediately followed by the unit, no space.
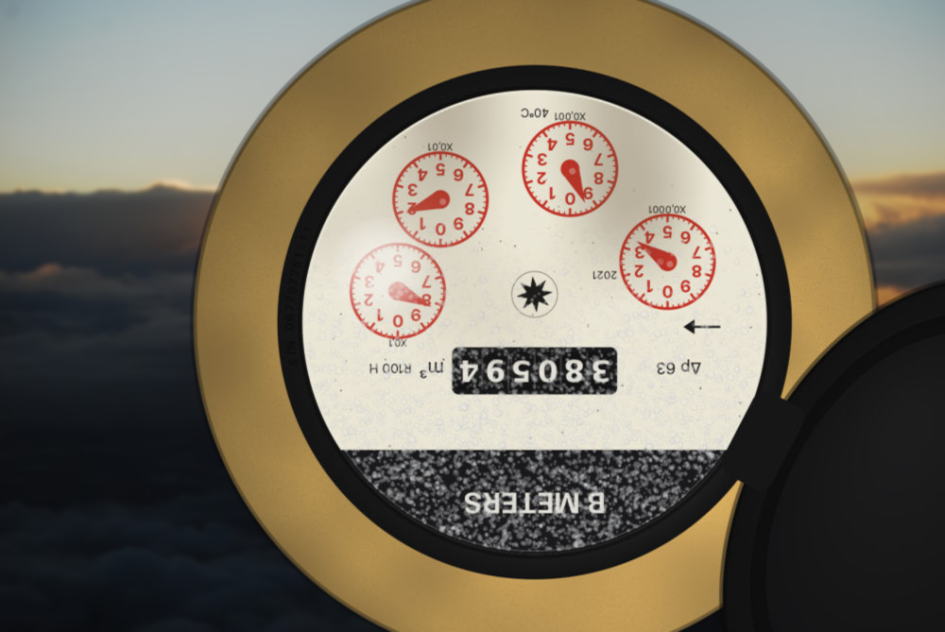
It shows 380594.8193m³
